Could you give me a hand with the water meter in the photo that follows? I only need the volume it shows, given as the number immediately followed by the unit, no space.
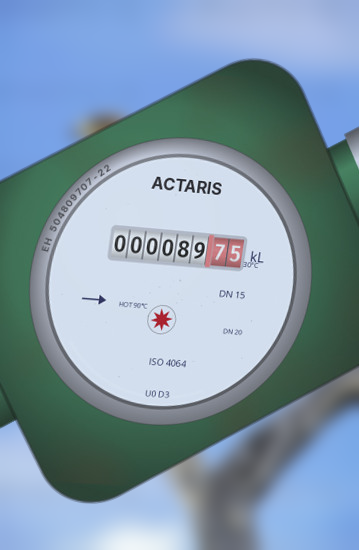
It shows 89.75kL
